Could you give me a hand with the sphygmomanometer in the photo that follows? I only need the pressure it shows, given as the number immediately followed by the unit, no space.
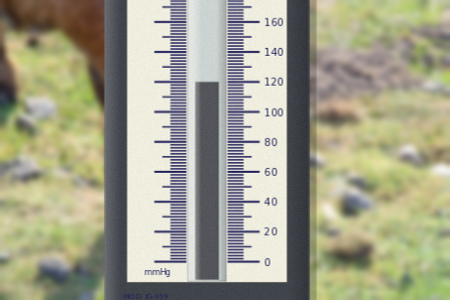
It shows 120mmHg
